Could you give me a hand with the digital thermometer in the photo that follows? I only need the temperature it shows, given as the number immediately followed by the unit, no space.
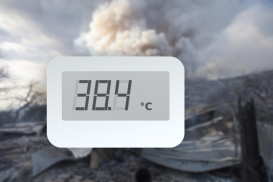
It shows 38.4°C
